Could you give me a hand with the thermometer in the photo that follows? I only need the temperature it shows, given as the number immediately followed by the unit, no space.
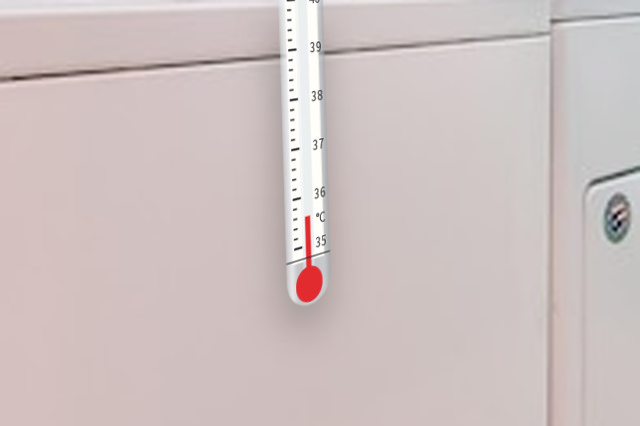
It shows 35.6°C
